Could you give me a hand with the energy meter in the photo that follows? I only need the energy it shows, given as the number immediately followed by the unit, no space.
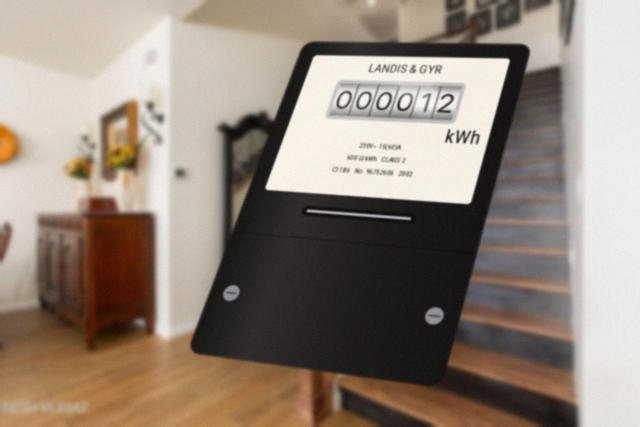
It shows 12kWh
